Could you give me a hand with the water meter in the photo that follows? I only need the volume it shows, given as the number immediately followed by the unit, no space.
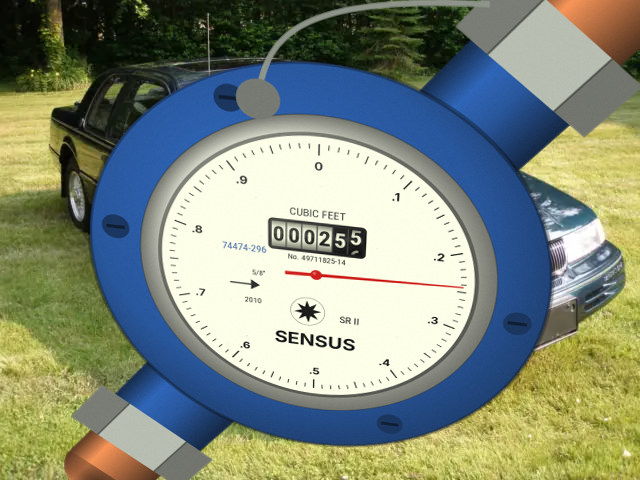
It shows 255.24ft³
